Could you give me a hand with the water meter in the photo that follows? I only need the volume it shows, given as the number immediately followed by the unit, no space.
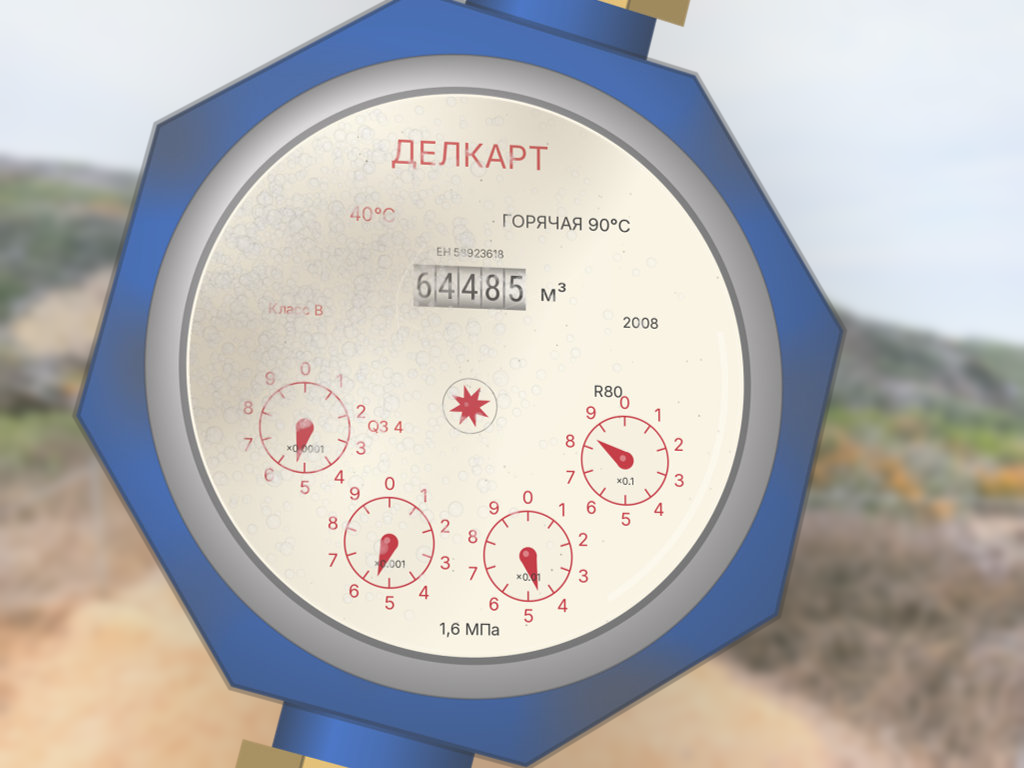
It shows 64485.8455m³
